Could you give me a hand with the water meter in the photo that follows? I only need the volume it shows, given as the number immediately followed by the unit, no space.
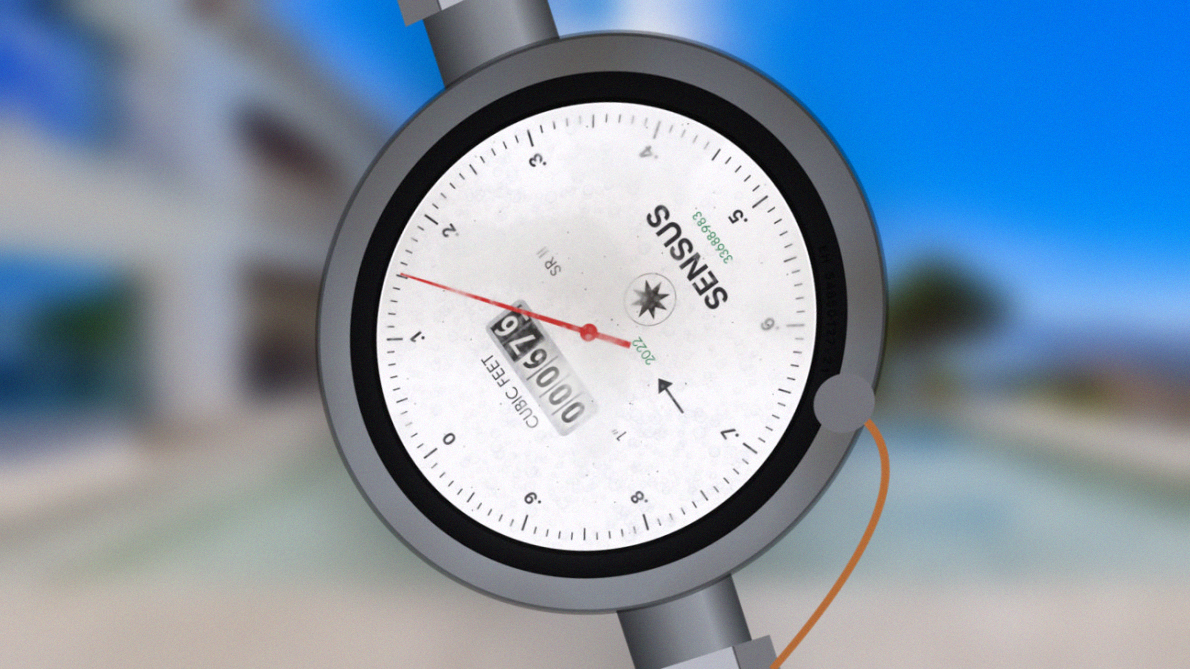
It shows 676.15ft³
